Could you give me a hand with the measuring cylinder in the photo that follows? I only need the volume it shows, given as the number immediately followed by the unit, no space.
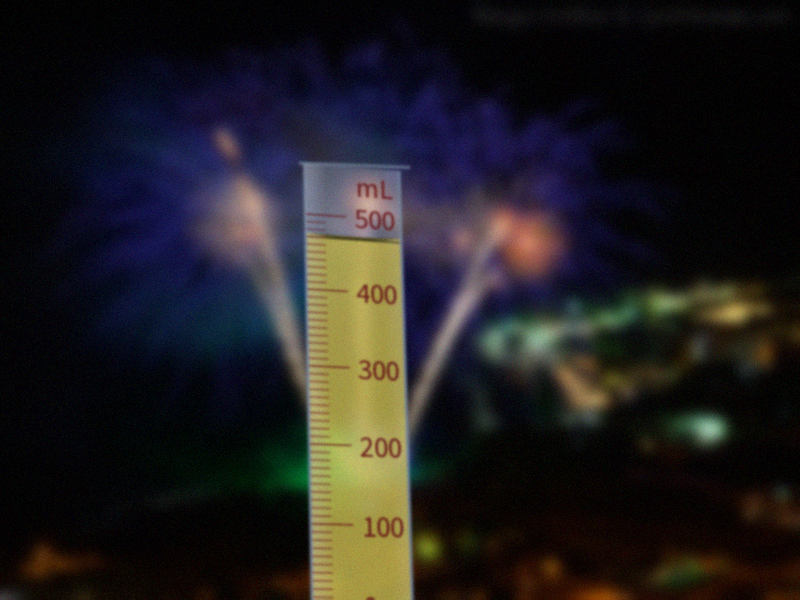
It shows 470mL
